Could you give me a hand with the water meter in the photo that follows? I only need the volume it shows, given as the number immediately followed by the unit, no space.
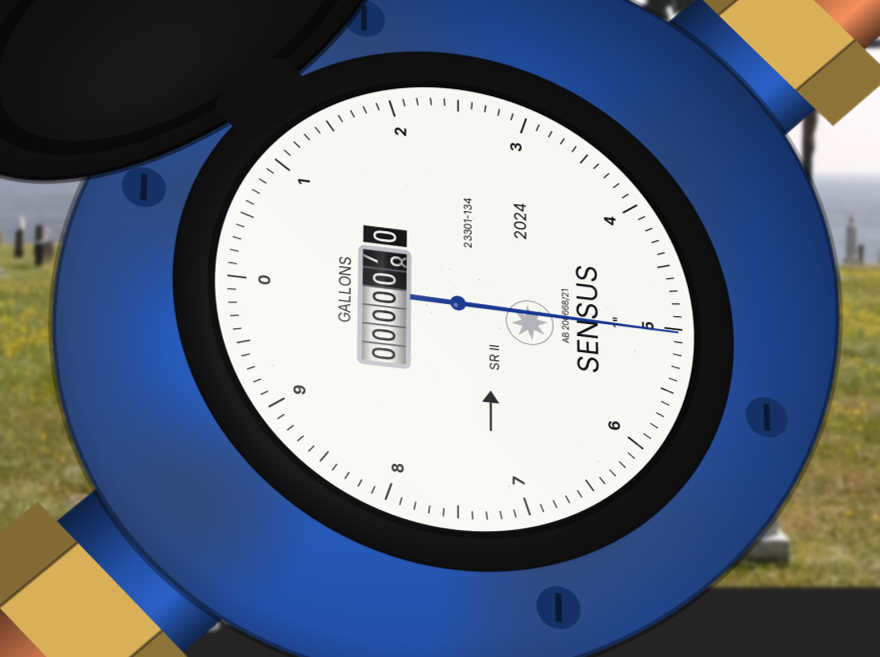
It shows 75.0gal
